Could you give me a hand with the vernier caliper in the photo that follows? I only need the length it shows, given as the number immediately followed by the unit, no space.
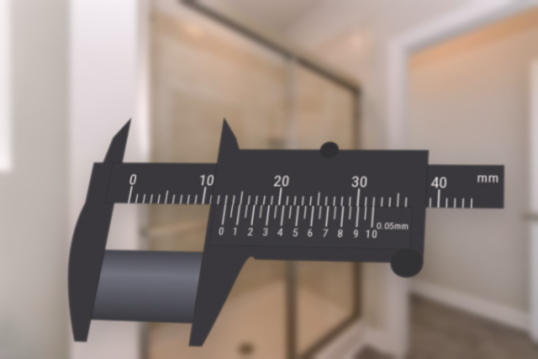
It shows 13.0mm
